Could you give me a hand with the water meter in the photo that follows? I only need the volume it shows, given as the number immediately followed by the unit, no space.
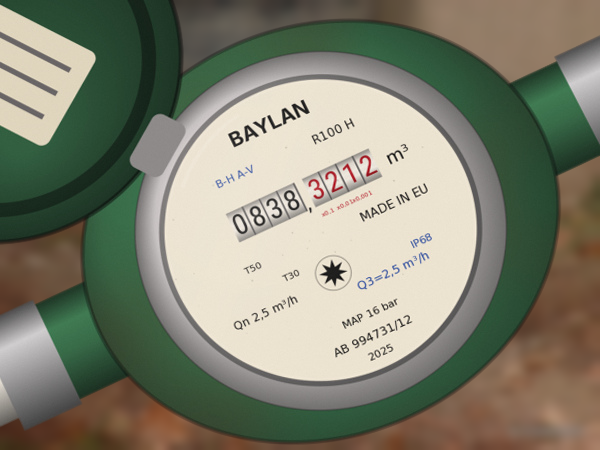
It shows 838.3212m³
